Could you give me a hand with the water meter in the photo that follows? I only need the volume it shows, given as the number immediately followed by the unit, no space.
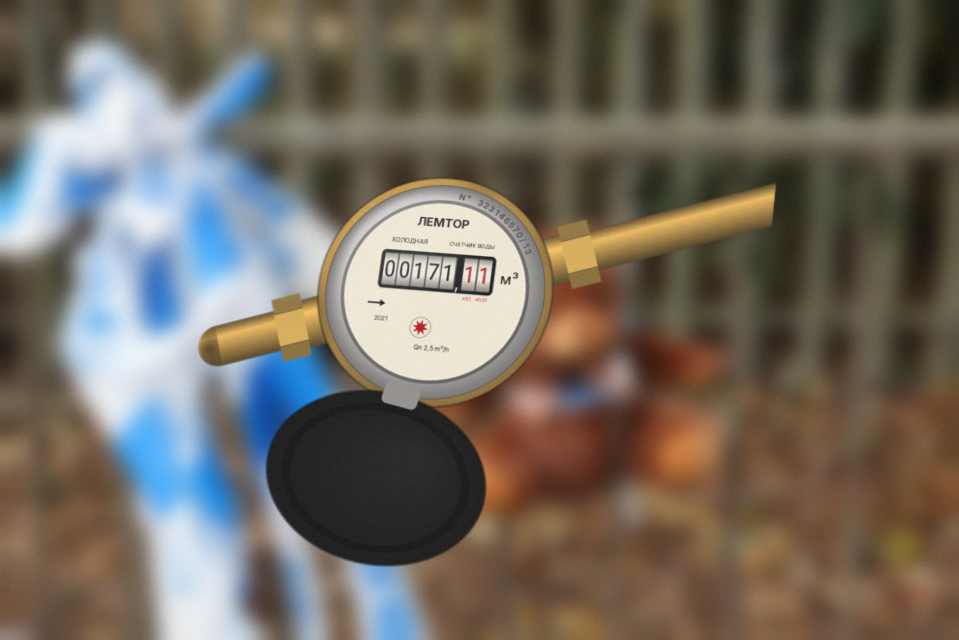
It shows 171.11m³
